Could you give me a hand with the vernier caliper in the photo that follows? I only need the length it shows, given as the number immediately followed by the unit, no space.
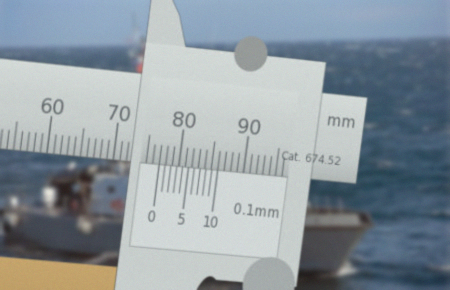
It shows 77.0mm
